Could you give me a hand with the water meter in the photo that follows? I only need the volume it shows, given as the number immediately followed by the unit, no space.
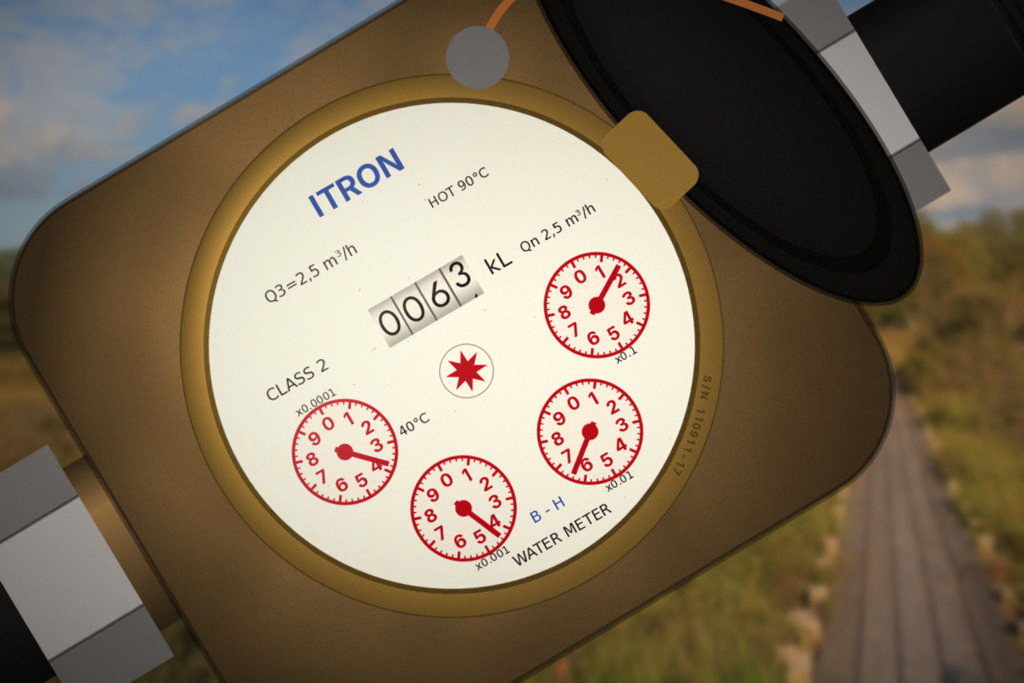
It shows 63.1643kL
